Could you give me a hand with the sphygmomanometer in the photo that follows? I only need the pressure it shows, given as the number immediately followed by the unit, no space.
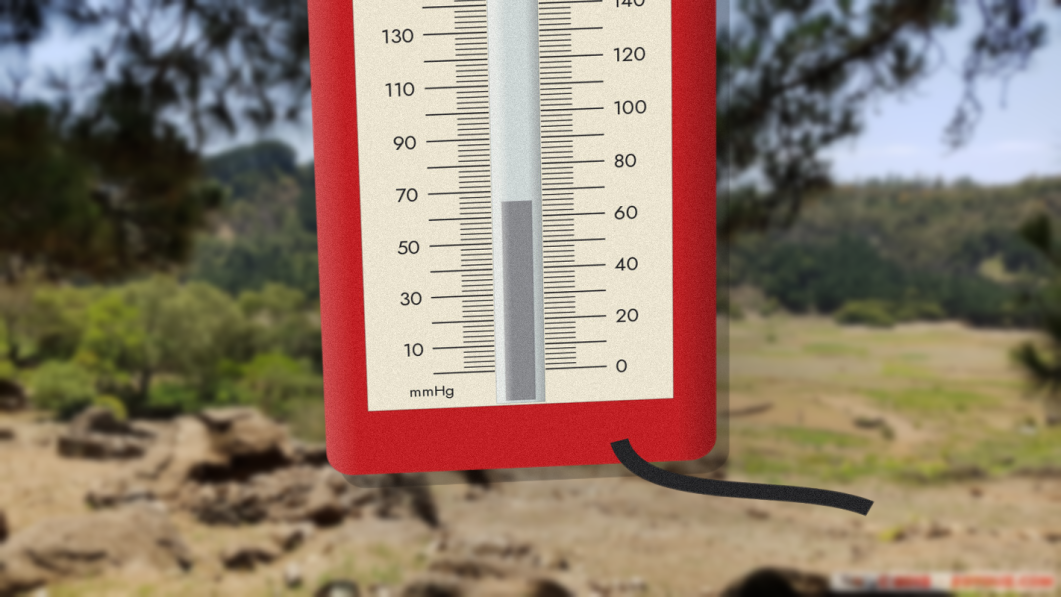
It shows 66mmHg
